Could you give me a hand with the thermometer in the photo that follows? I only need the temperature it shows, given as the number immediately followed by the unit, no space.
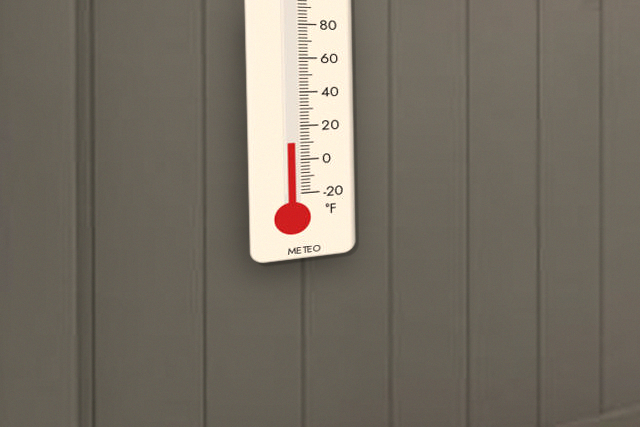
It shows 10°F
